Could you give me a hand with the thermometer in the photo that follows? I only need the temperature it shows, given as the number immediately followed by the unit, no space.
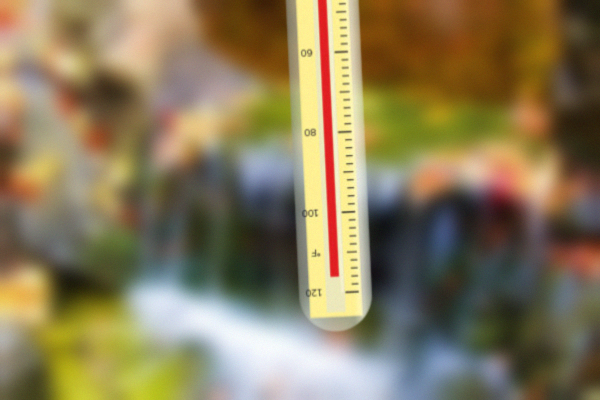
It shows 116°F
